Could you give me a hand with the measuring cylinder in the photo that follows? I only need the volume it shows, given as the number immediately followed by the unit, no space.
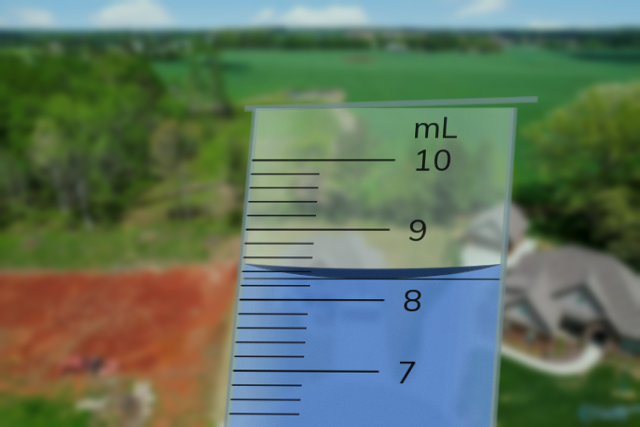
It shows 8.3mL
